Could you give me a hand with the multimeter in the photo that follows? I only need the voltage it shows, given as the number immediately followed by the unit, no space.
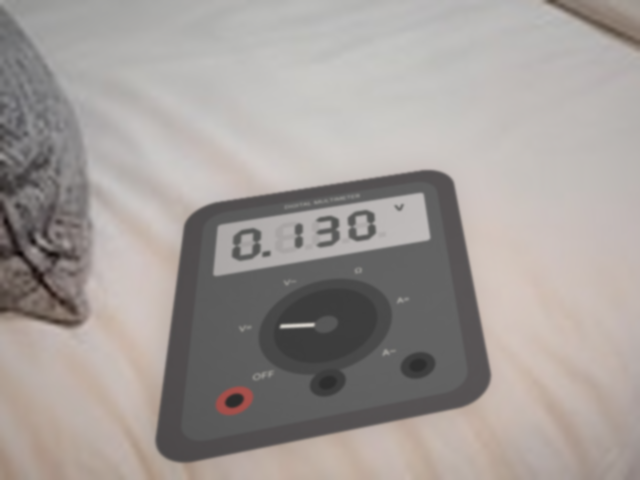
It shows 0.130V
